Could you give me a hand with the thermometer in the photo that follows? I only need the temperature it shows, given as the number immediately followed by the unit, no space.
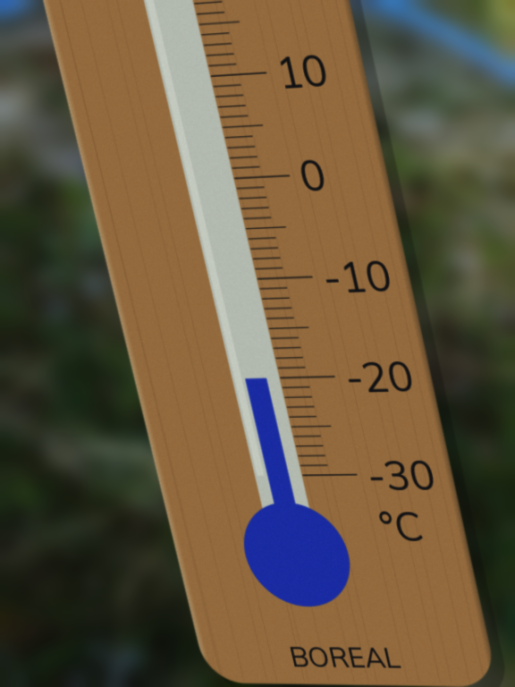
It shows -20°C
